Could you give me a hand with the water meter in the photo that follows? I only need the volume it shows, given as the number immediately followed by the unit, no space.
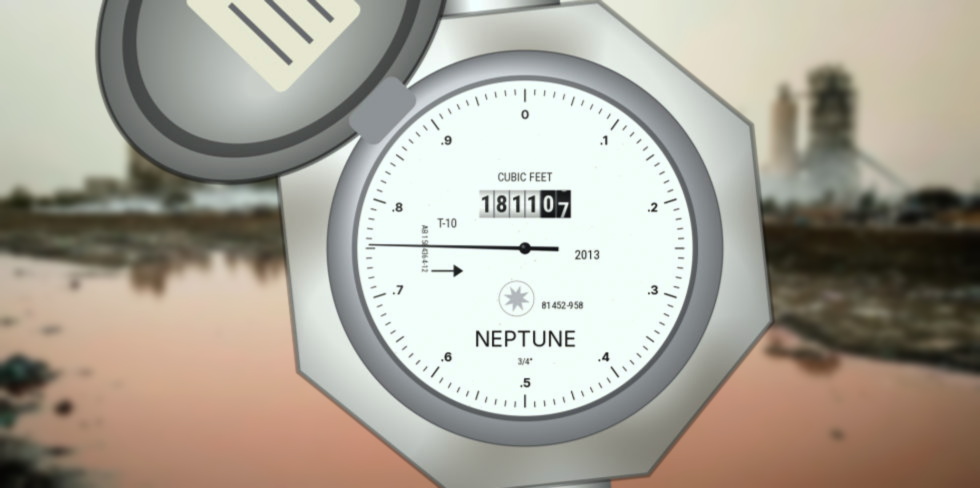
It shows 181106.75ft³
